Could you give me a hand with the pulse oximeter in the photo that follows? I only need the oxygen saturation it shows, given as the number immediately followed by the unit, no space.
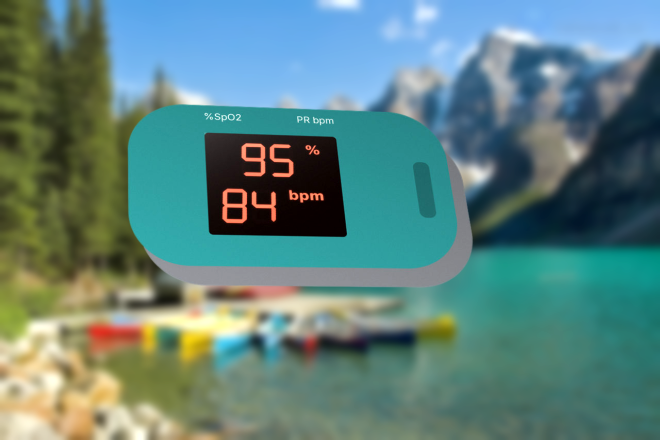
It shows 95%
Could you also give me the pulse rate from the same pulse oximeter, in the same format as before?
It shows 84bpm
